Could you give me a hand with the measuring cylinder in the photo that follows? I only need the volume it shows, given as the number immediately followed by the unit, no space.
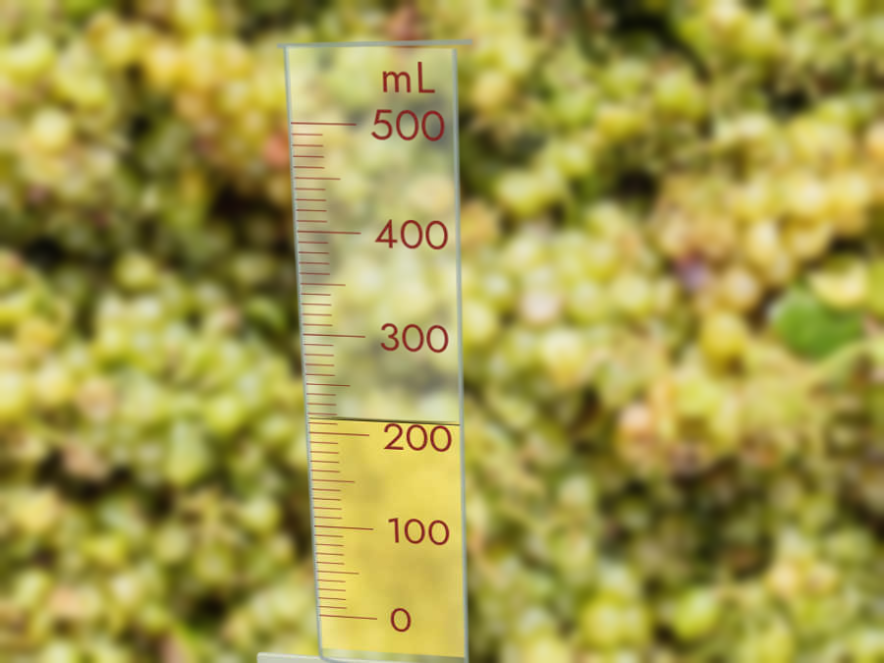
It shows 215mL
